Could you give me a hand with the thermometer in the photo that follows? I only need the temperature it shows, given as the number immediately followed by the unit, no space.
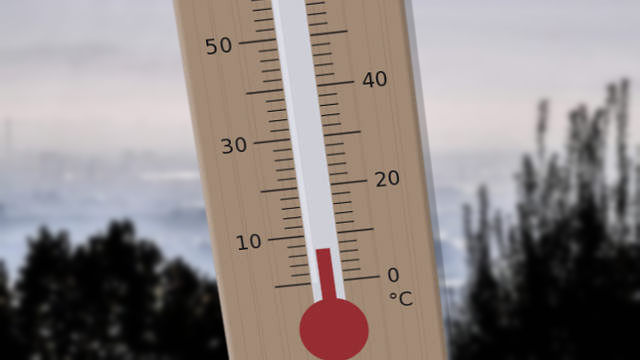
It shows 7°C
